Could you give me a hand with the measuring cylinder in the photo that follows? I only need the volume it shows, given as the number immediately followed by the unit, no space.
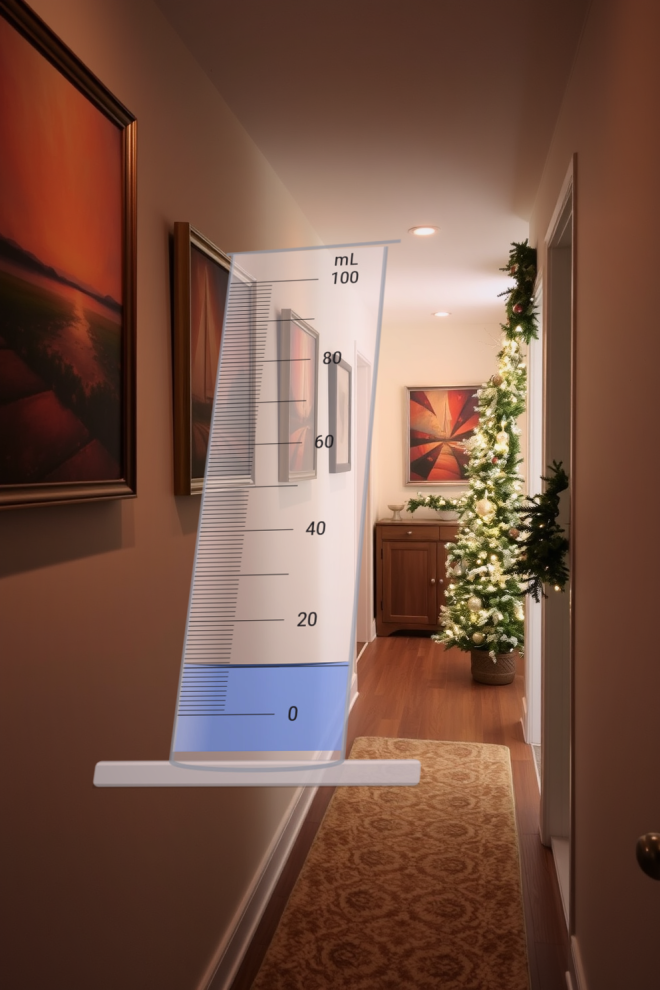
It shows 10mL
